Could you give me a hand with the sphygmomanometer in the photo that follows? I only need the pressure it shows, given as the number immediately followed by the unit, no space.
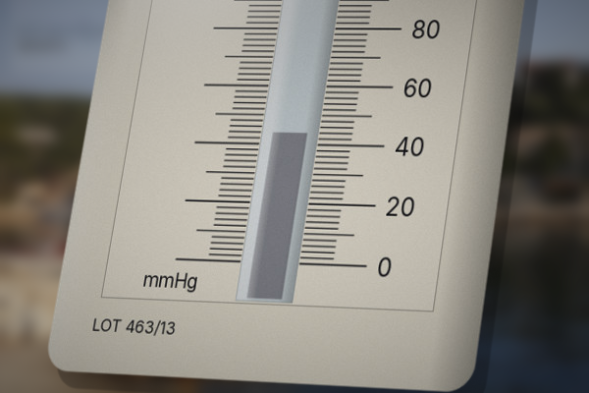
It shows 44mmHg
